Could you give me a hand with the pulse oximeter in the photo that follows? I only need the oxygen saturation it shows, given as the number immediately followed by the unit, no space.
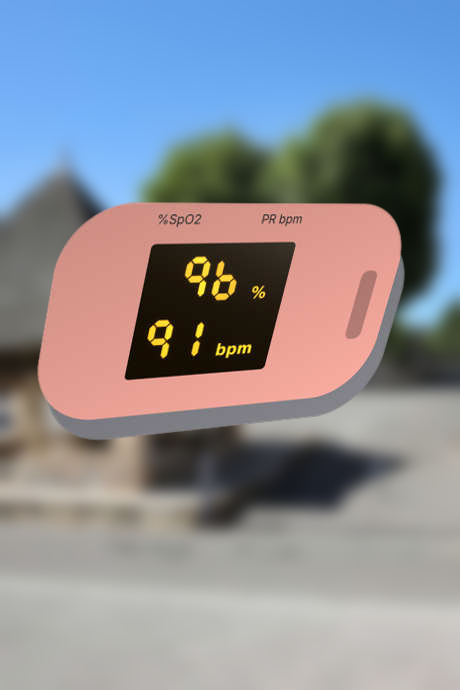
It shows 96%
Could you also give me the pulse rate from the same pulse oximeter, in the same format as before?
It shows 91bpm
